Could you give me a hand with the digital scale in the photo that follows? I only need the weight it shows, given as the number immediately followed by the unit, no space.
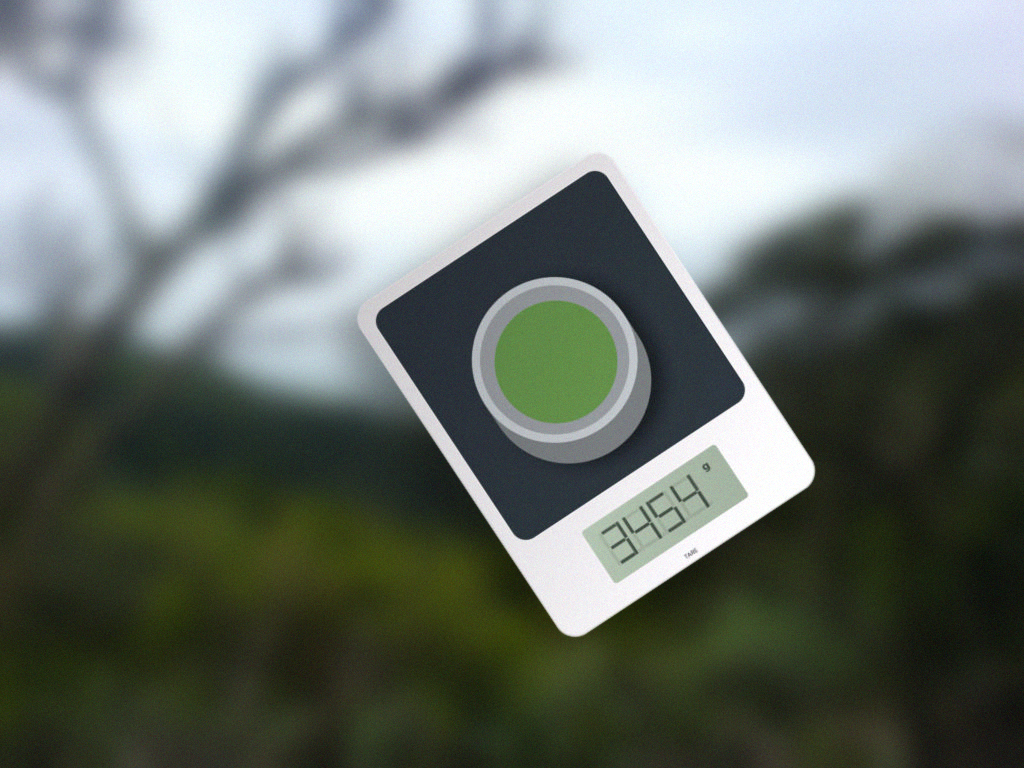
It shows 3454g
